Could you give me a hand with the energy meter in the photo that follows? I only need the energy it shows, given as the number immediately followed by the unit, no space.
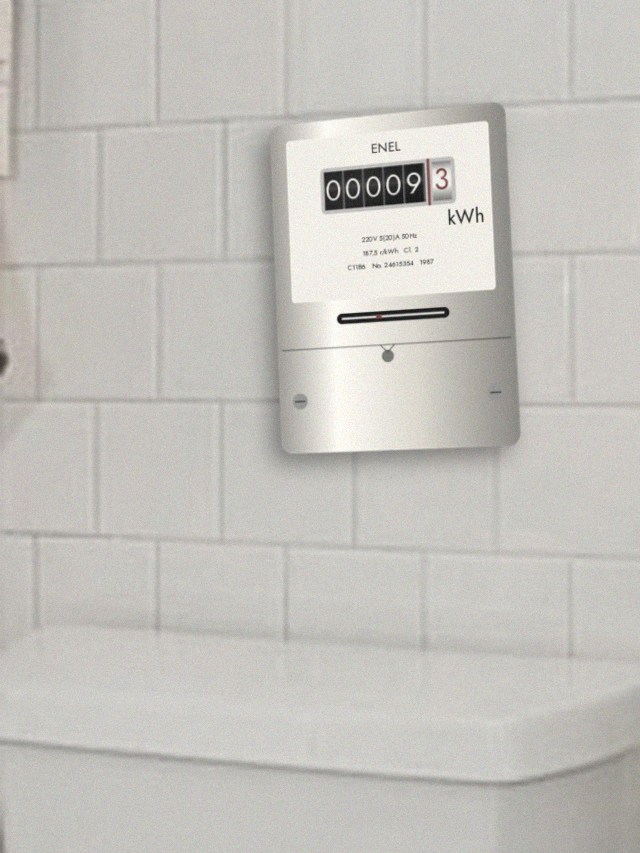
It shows 9.3kWh
